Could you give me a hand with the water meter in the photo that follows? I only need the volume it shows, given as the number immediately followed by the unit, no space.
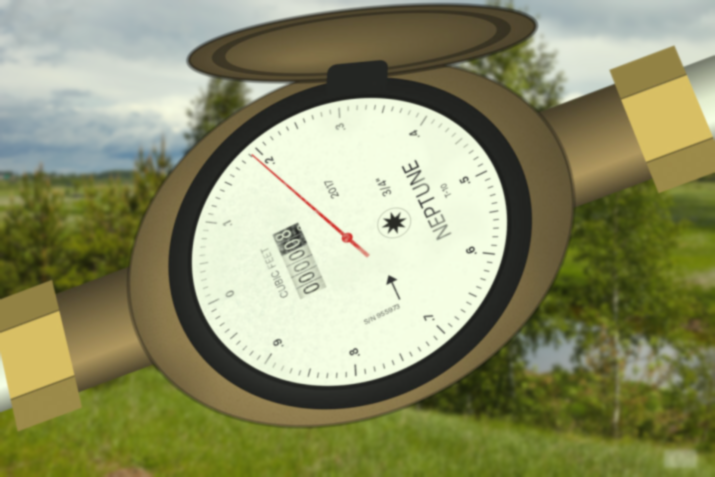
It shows 8.19ft³
